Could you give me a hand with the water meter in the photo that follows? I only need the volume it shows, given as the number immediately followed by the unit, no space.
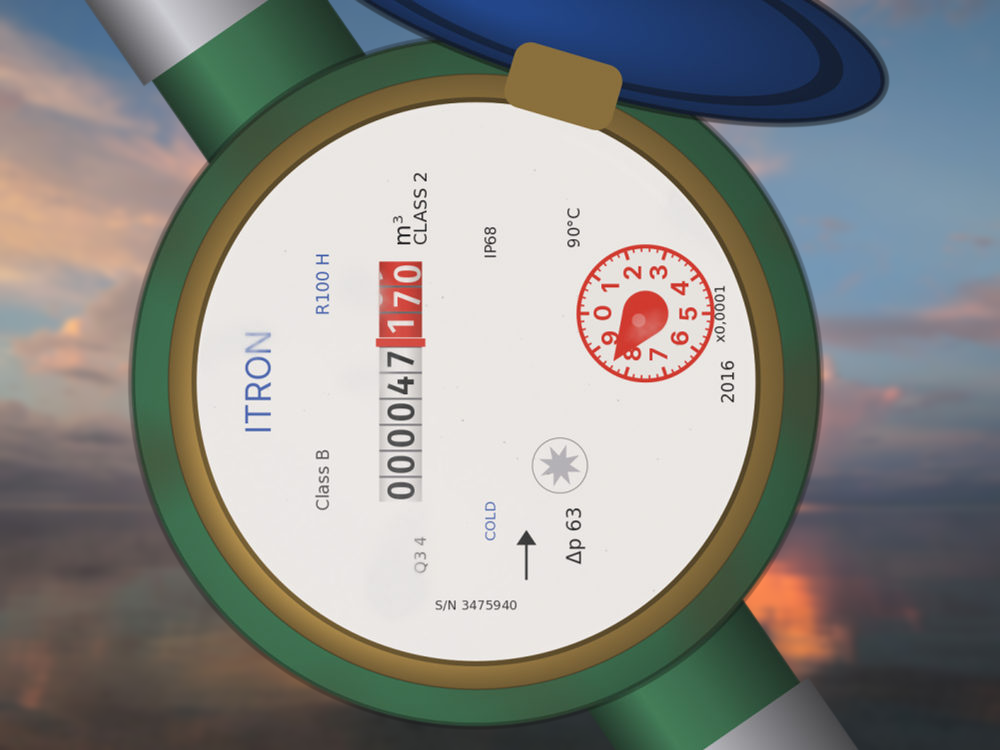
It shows 47.1698m³
